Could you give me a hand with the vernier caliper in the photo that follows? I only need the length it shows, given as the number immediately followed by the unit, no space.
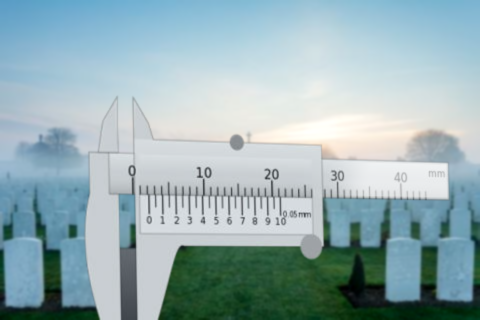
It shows 2.2mm
